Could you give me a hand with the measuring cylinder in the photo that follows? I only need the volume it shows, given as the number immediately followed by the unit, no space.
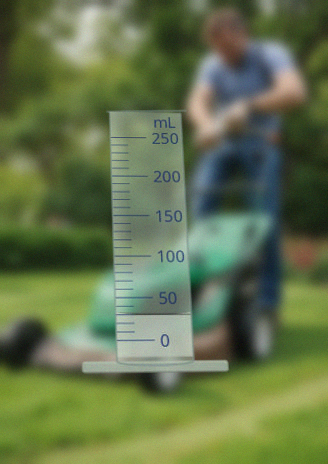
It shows 30mL
